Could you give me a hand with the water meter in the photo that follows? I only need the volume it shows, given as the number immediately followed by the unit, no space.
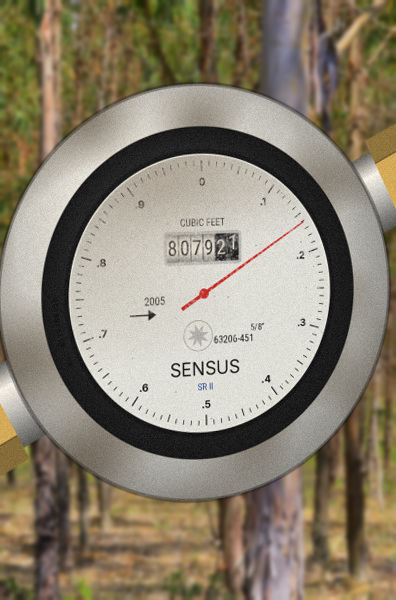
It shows 807921.16ft³
